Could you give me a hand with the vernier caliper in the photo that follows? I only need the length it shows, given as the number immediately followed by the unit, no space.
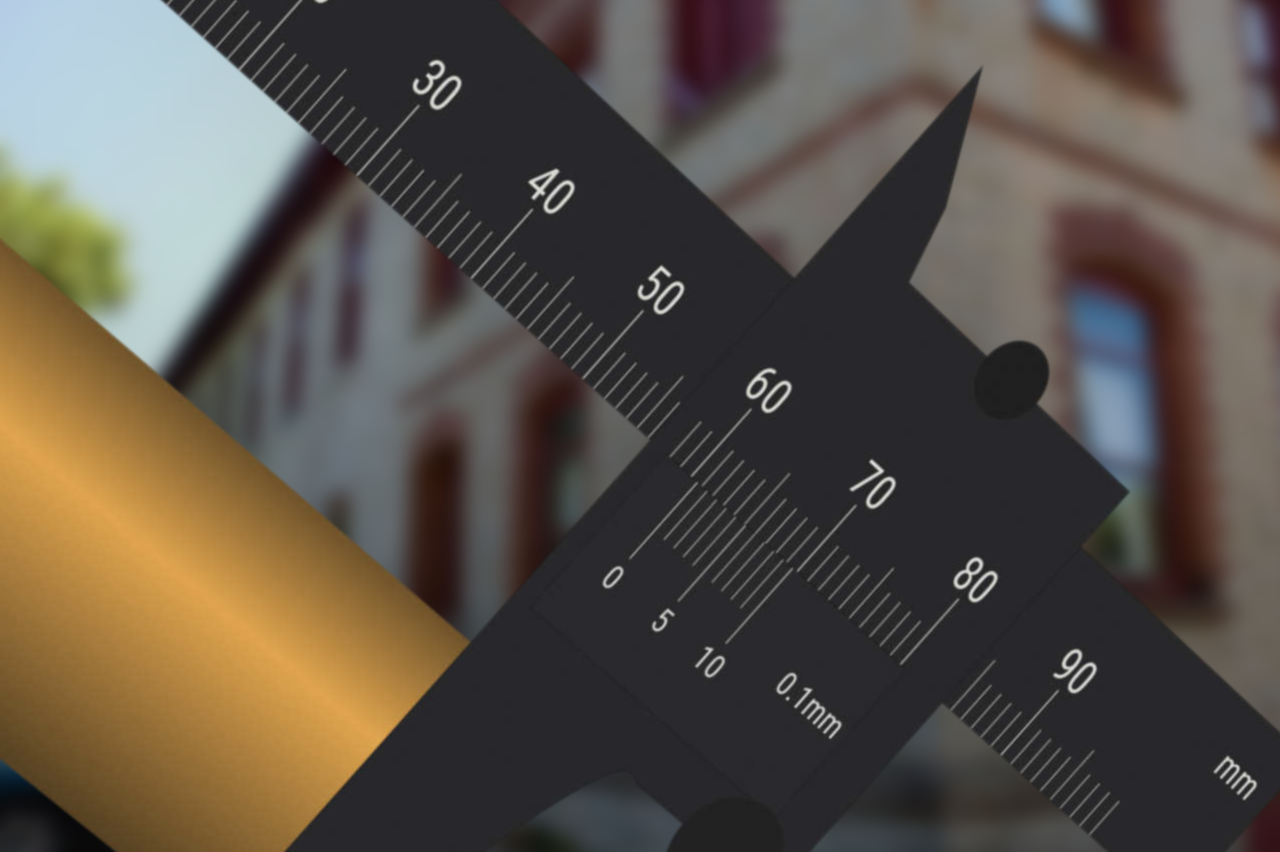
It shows 60.6mm
